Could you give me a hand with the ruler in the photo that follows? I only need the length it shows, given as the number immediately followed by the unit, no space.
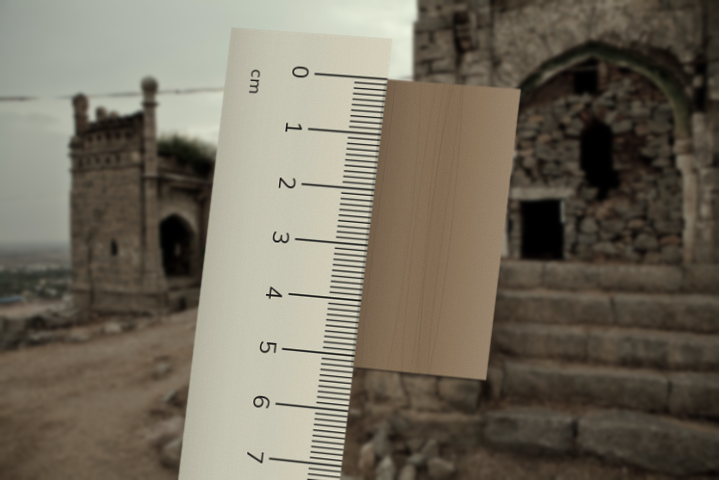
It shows 5.2cm
